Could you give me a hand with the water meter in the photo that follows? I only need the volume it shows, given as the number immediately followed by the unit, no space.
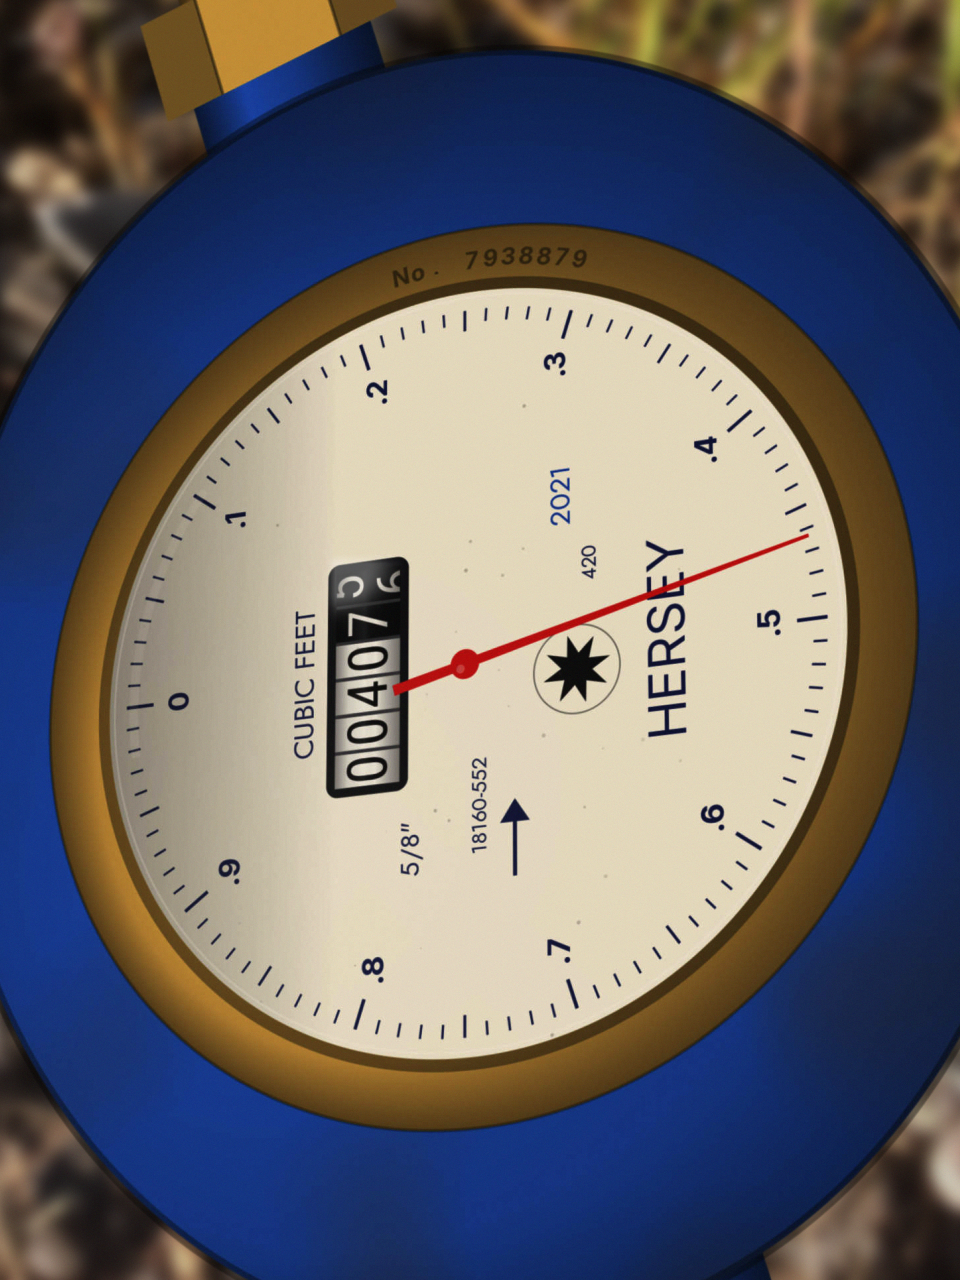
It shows 4075.46ft³
